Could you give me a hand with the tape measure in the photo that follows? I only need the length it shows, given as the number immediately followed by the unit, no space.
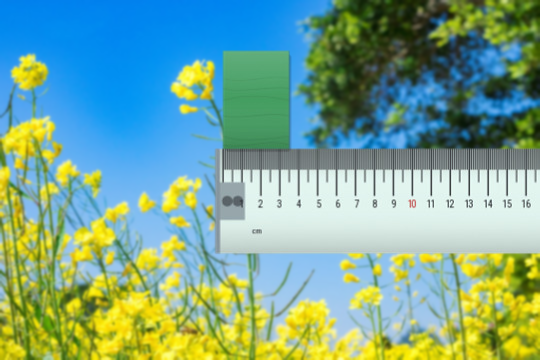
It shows 3.5cm
